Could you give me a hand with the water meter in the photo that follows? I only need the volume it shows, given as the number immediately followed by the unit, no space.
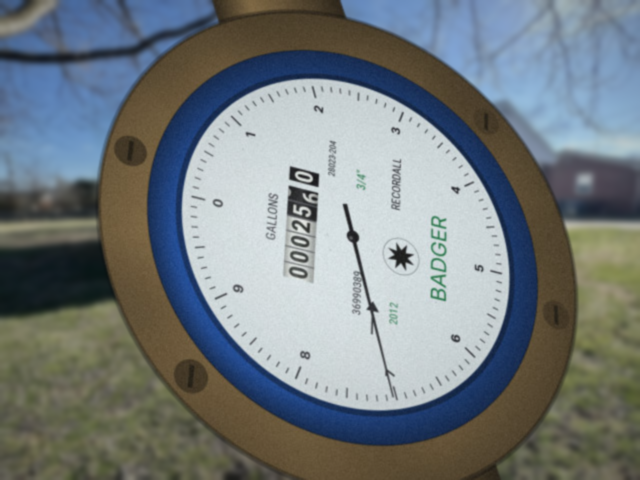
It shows 2557.0gal
